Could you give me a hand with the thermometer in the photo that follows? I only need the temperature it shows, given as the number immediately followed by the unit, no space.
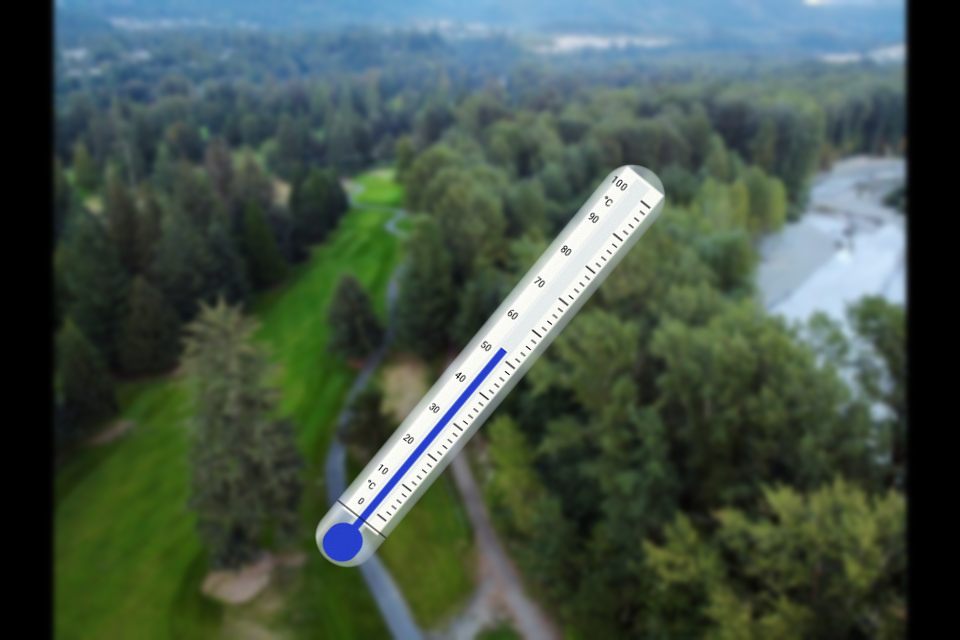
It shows 52°C
